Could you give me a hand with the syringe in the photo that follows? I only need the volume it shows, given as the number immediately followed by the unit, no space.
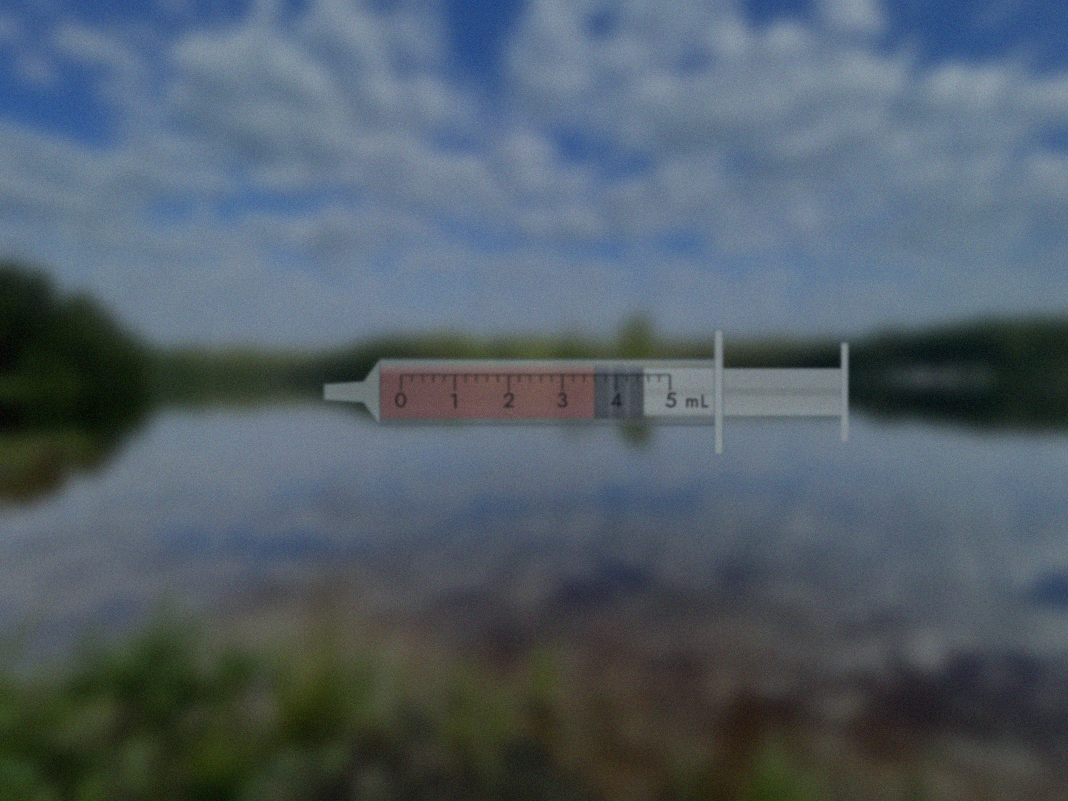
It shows 3.6mL
